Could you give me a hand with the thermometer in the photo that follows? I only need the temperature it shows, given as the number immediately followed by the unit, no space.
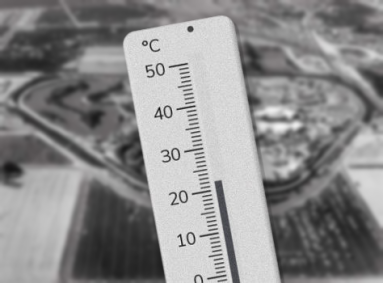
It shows 22°C
